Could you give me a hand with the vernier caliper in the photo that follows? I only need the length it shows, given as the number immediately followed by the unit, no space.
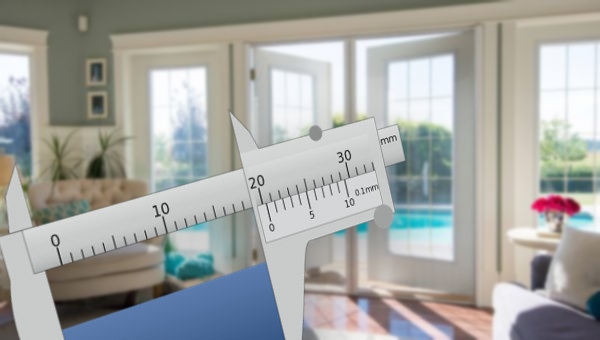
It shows 20.4mm
